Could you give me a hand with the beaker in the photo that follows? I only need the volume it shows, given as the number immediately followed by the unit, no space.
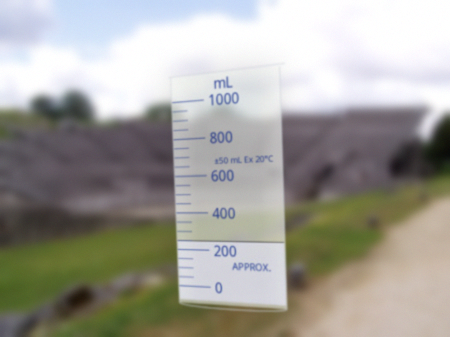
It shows 250mL
